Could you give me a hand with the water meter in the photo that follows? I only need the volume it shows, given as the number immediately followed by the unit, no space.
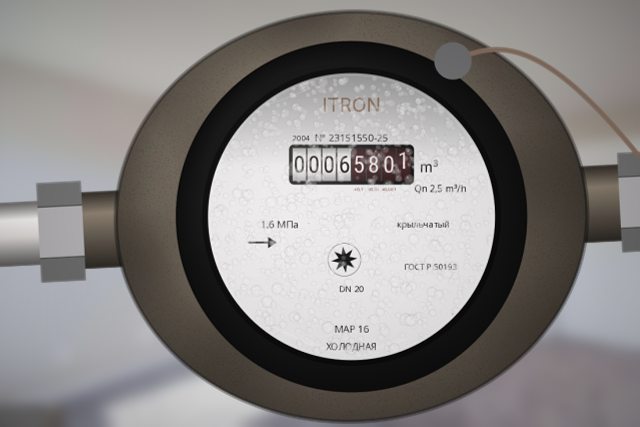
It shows 6.5801m³
